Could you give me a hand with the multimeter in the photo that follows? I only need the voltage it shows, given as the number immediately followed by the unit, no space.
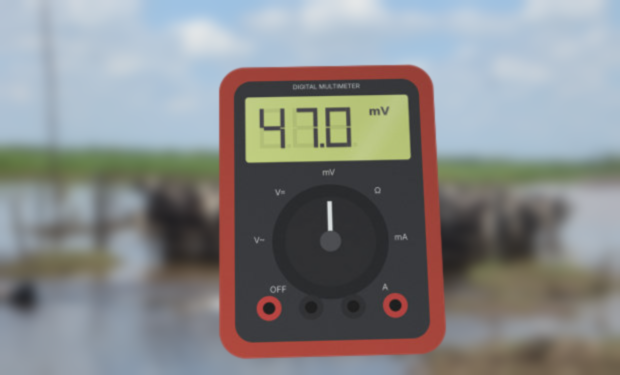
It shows 47.0mV
